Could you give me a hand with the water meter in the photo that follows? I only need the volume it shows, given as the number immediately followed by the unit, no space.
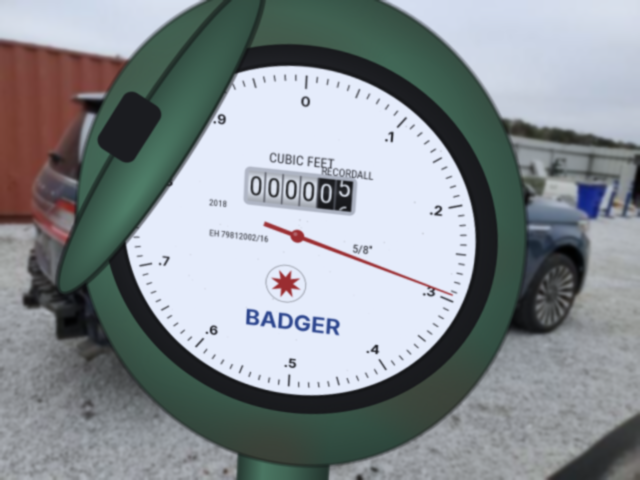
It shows 5.29ft³
